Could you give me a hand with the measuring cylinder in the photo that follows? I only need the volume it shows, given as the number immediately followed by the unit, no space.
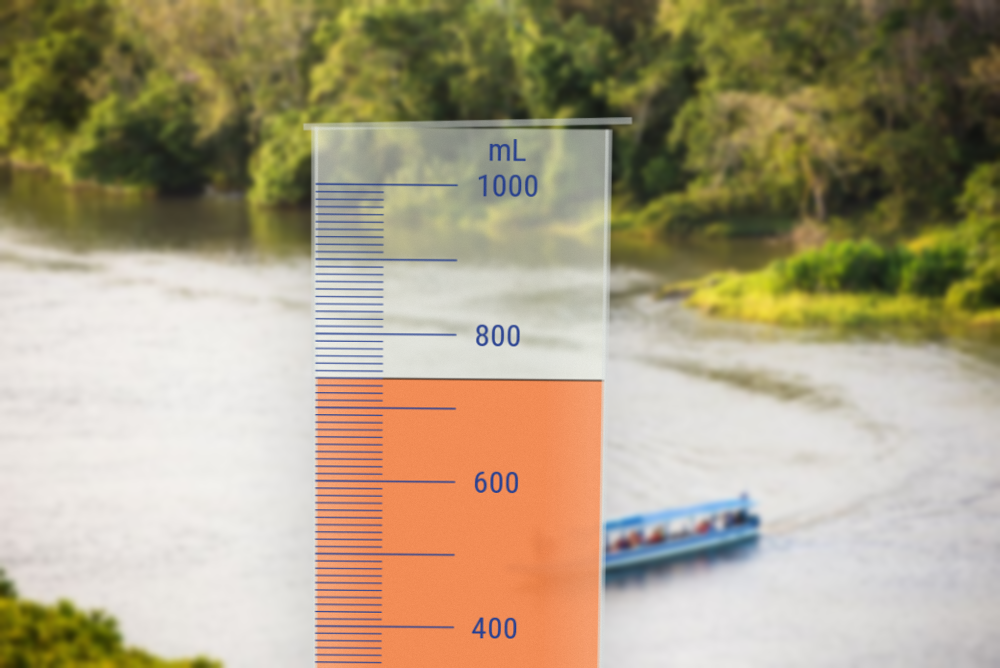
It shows 740mL
